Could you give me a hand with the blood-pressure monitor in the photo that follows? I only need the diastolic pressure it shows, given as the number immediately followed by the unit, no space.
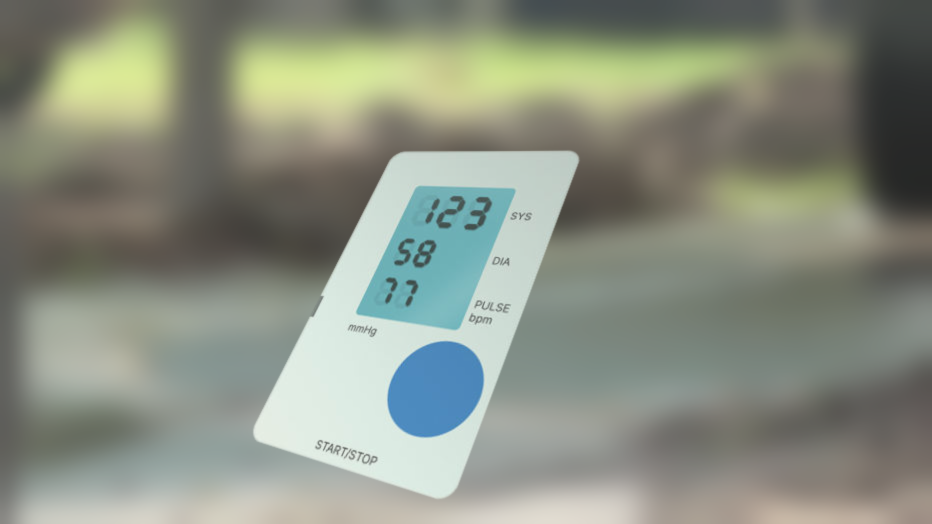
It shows 58mmHg
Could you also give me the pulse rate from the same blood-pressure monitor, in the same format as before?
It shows 77bpm
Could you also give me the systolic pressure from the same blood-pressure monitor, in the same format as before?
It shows 123mmHg
